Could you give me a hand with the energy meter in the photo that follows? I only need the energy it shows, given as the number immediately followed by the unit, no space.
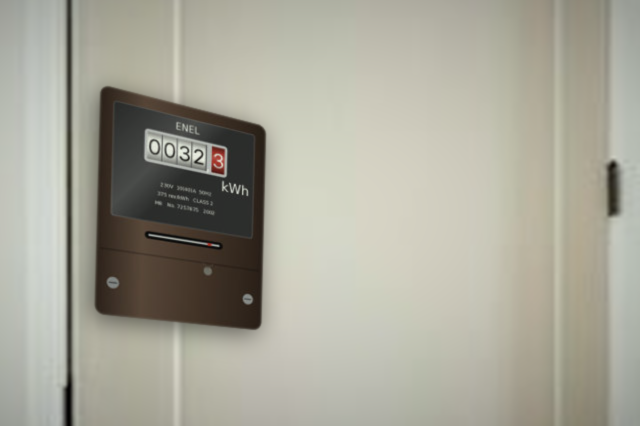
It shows 32.3kWh
